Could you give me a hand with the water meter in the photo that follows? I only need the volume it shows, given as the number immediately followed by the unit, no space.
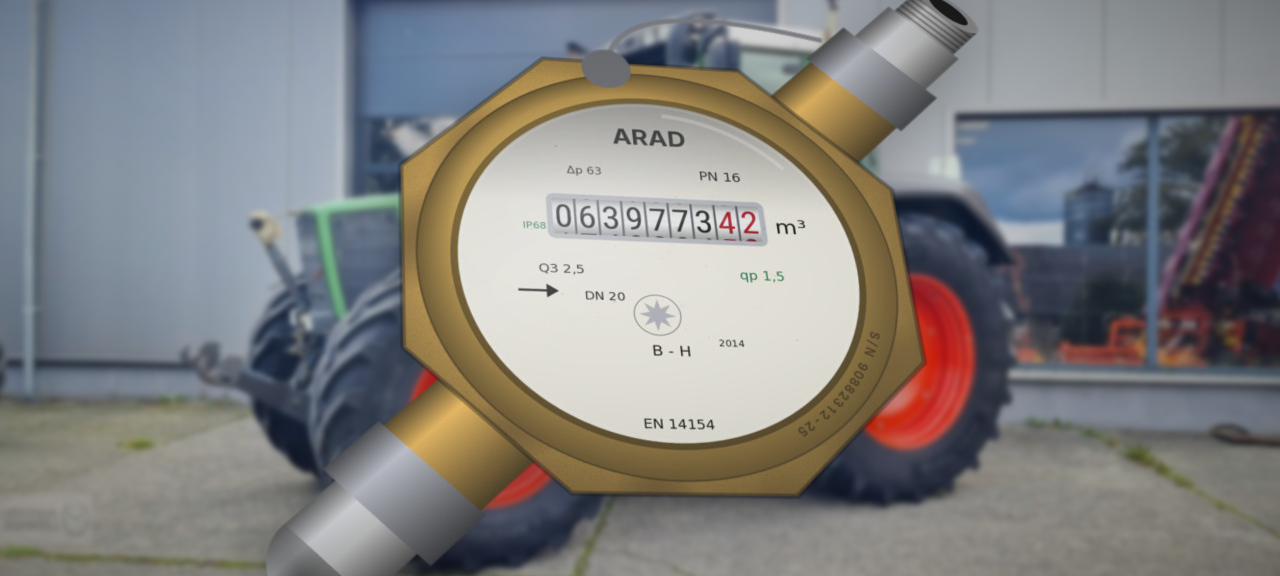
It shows 639773.42m³
